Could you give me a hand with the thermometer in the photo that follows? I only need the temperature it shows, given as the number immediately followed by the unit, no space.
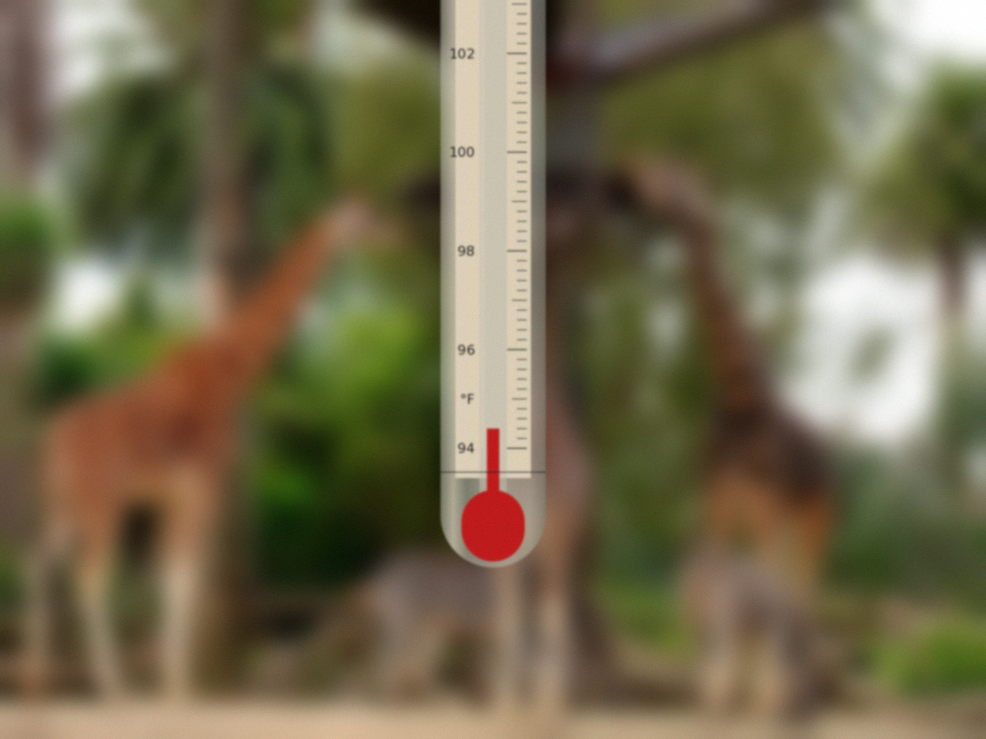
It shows 94.4°F
